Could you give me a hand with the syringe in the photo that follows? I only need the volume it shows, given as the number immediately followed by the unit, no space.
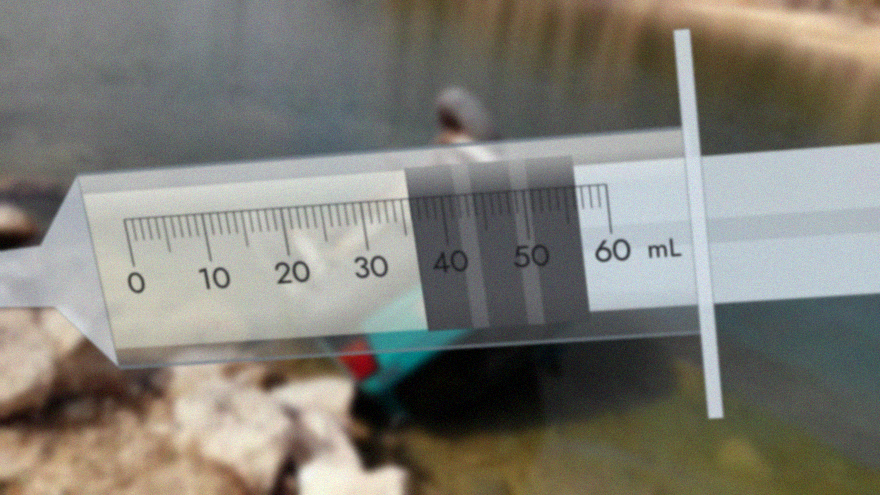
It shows 36mL
